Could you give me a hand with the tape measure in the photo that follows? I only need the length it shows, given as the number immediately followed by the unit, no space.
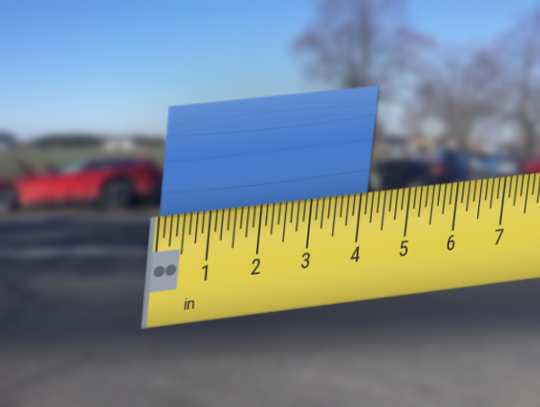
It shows 4.125in
